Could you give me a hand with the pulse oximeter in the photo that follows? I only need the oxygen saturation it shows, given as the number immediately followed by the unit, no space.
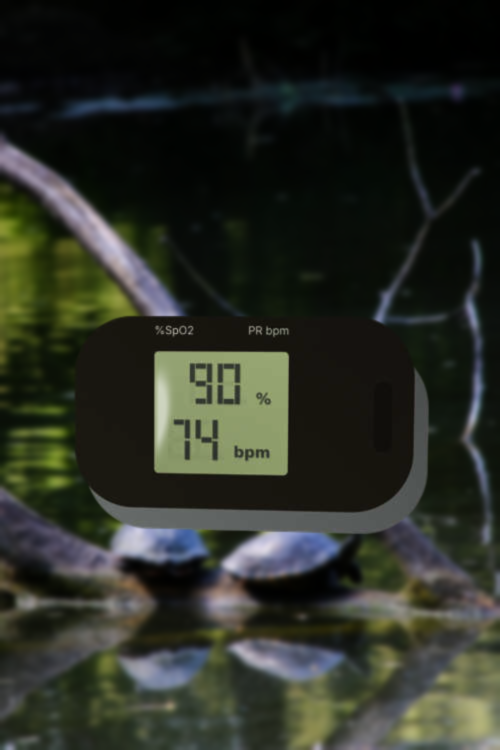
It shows 90%
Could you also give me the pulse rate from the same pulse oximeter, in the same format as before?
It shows 74bpm
